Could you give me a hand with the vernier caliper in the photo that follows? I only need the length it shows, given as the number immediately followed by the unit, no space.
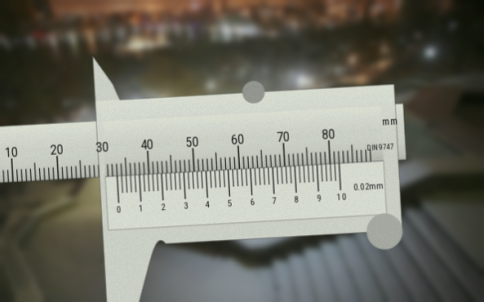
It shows 33.0mm
